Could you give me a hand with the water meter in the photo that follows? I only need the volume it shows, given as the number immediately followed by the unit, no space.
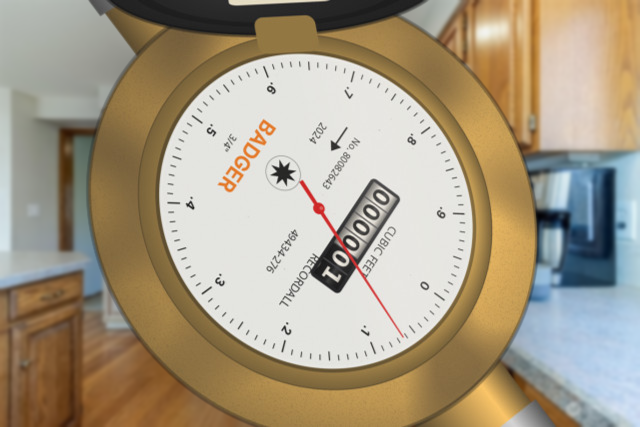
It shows 1.06ft³
